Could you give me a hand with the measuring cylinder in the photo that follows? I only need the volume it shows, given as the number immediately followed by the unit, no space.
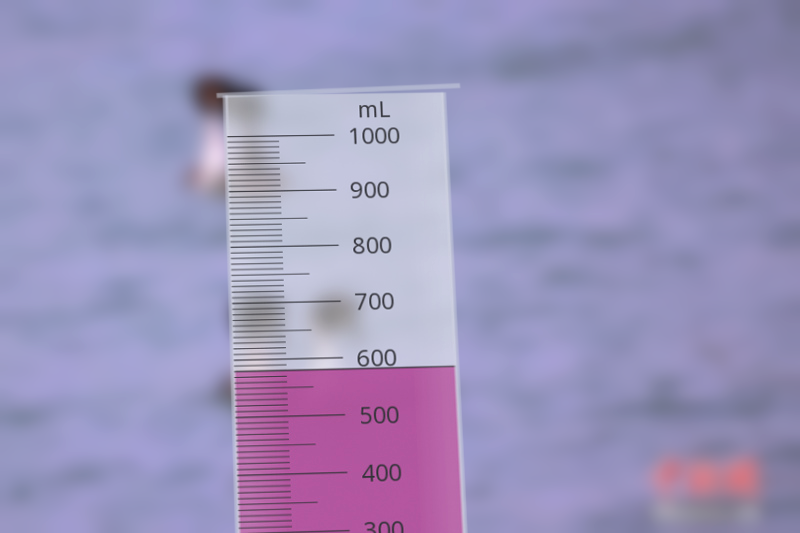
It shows 580mL
